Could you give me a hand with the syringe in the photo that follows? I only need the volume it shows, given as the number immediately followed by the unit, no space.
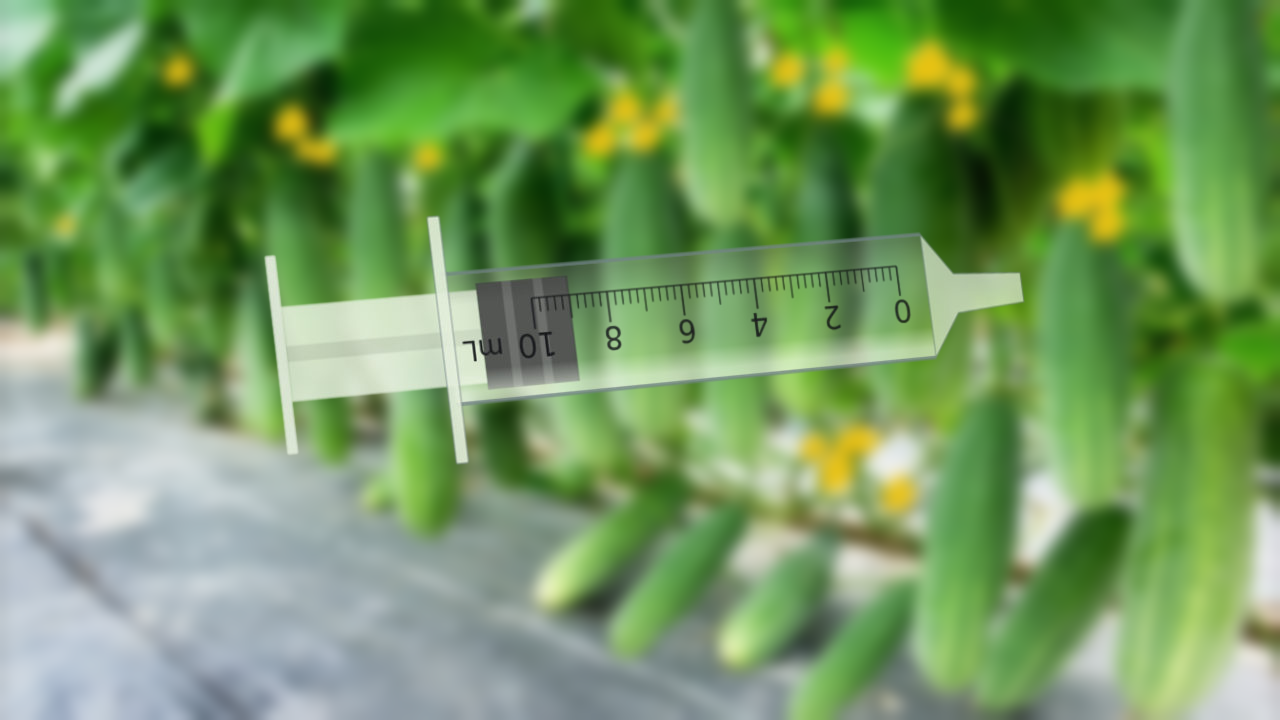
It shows 9mL
